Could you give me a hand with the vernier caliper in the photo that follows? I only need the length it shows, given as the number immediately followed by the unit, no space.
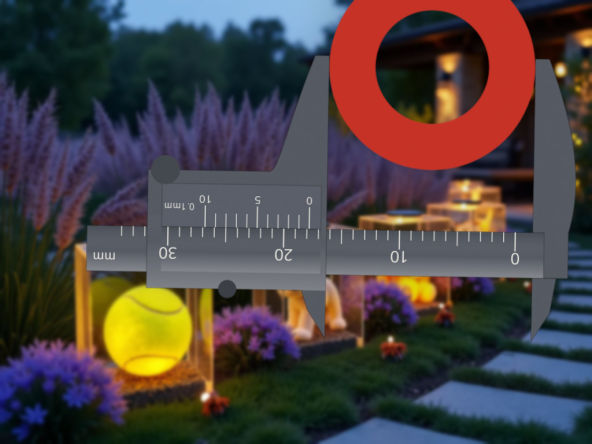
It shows 17.8mm
